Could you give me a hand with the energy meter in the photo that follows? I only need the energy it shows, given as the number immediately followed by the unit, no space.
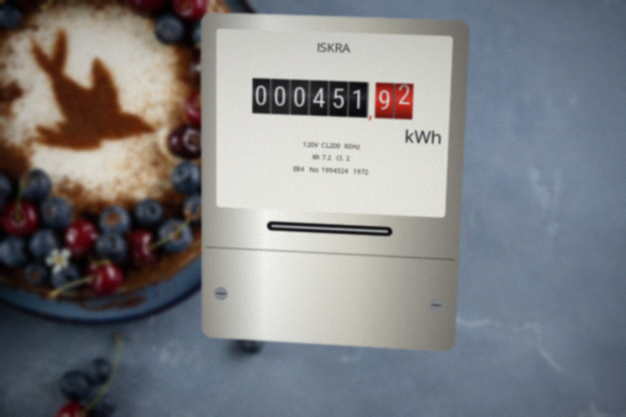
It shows 451.92kWh
